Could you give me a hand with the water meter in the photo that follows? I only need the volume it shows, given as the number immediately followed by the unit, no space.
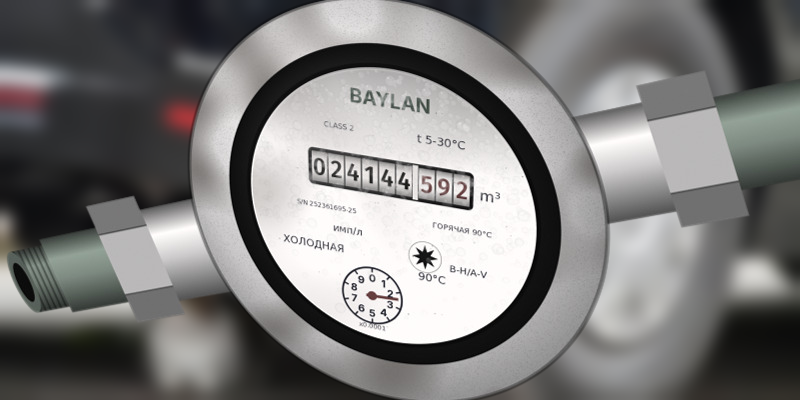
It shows 24144.5922m³
